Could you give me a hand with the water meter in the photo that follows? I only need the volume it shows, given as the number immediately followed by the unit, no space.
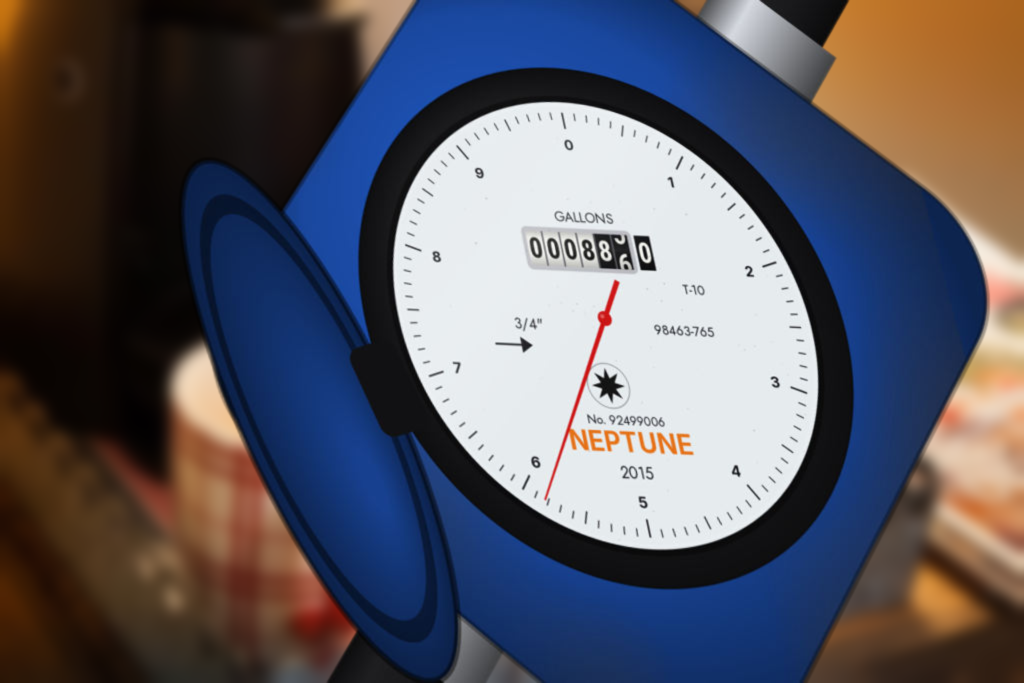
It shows 8855.8gal
